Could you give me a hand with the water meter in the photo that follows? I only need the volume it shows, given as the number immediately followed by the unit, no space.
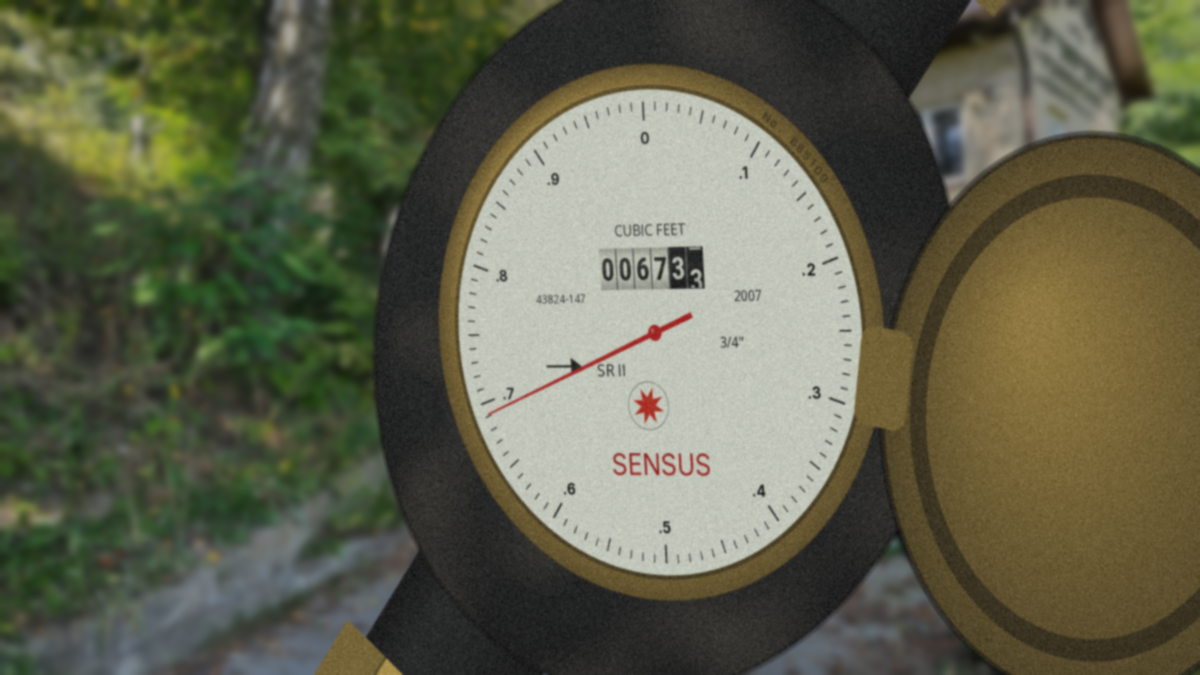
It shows 6732.69ft³
